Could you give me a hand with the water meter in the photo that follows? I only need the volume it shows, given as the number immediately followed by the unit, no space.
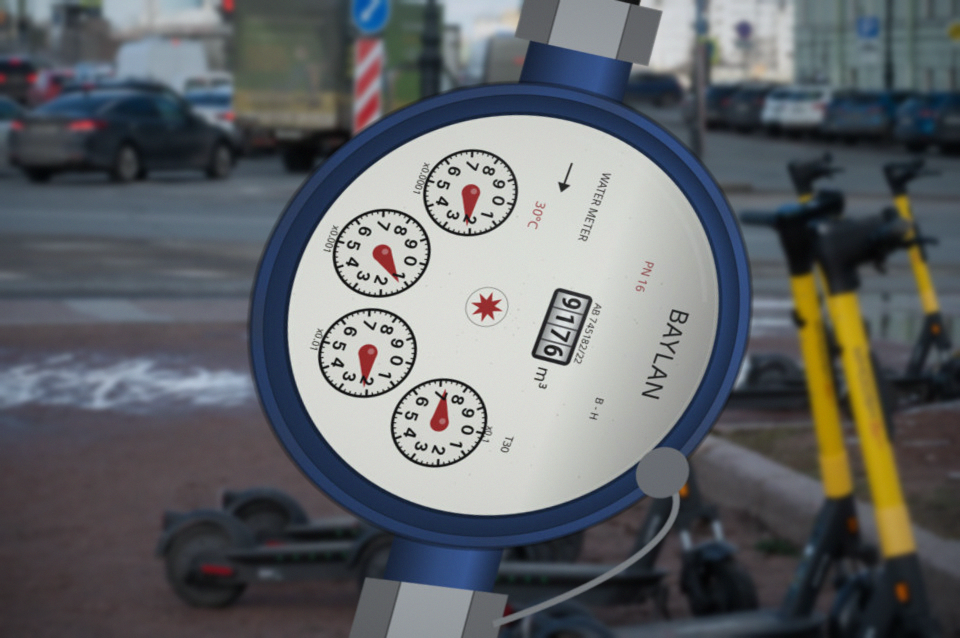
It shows 9176.7212m³
